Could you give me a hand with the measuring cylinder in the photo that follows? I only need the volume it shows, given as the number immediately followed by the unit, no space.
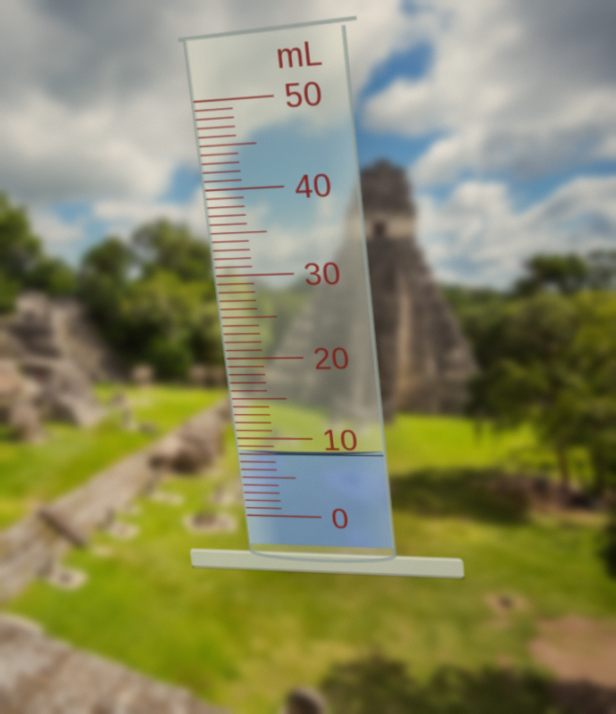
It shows 8mL
